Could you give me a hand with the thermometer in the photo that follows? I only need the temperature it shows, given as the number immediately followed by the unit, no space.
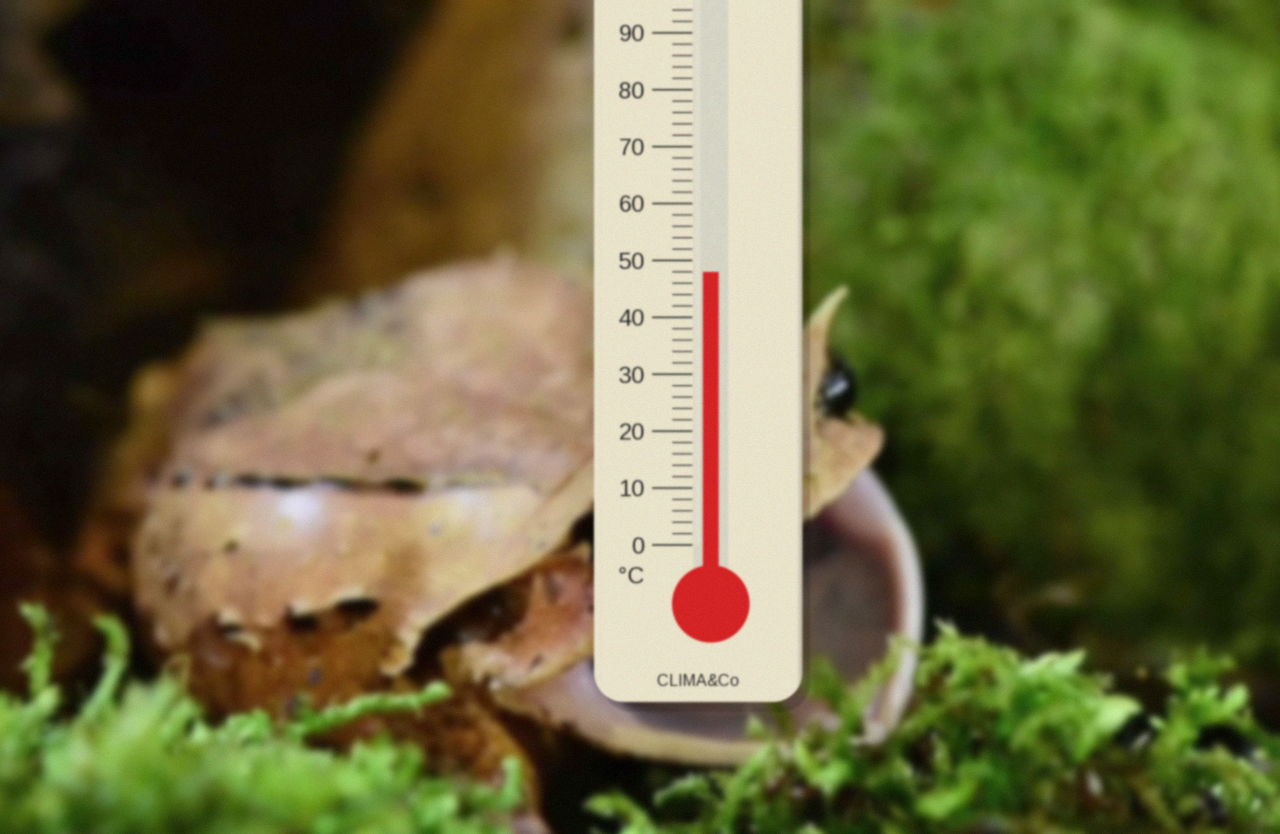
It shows 48°C
